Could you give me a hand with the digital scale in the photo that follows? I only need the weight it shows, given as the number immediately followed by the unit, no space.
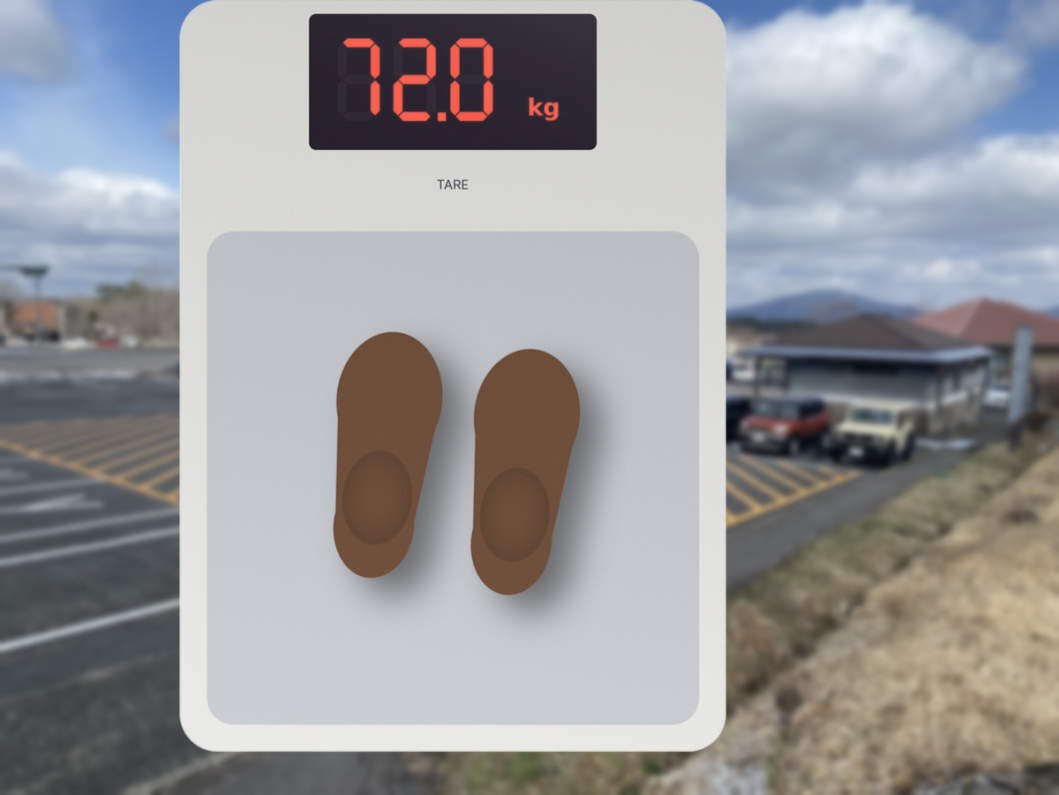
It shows 72.0kg
